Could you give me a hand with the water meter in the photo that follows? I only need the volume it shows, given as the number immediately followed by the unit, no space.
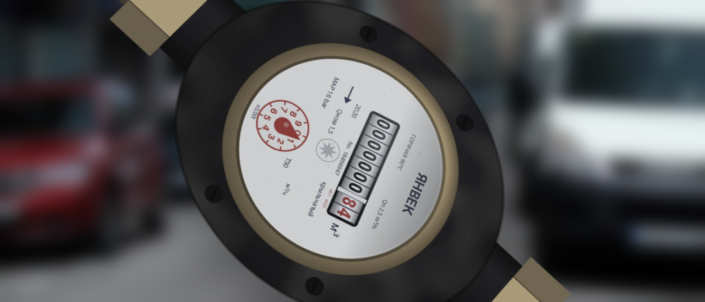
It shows 0.840m³
